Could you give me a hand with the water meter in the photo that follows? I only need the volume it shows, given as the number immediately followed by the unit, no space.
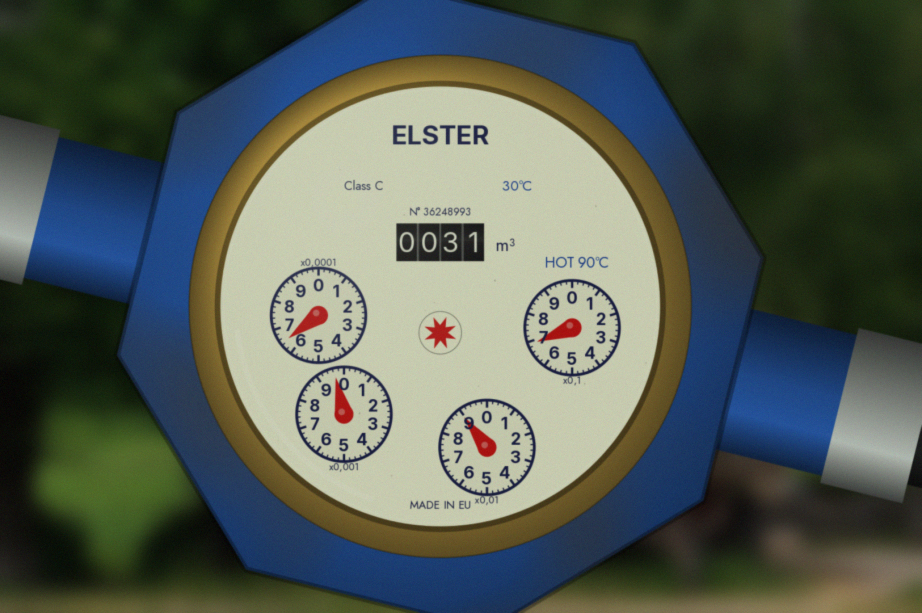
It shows 31.6896m³
